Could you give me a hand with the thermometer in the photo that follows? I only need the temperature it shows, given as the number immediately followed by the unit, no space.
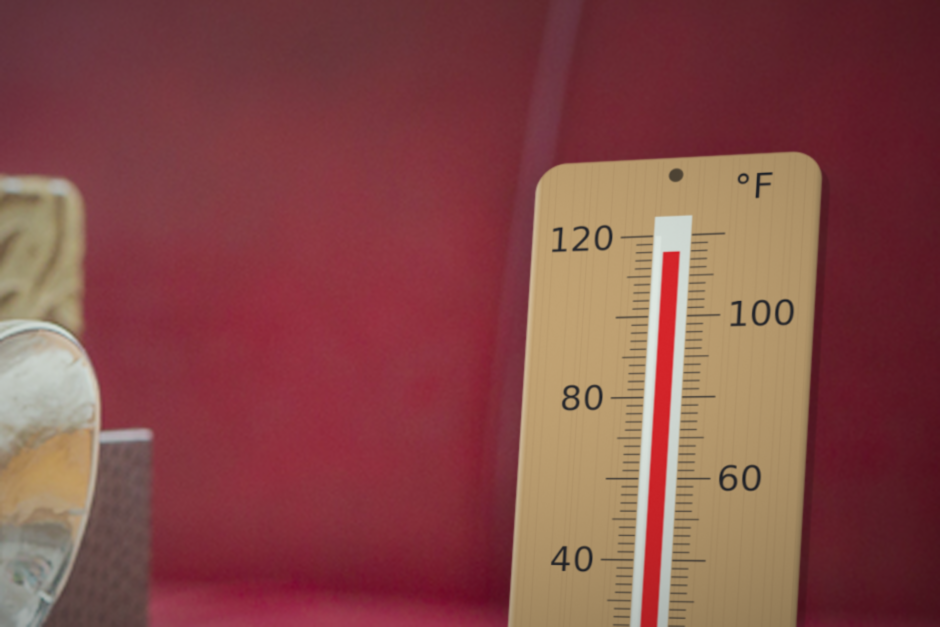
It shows 116°F
